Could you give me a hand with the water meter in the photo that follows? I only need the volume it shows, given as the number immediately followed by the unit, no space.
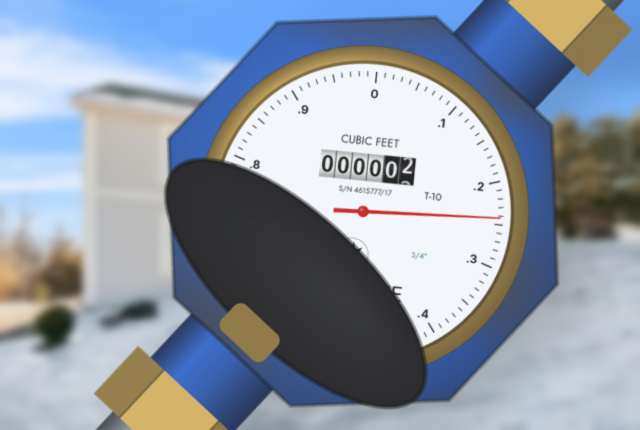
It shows 2.24ft³
